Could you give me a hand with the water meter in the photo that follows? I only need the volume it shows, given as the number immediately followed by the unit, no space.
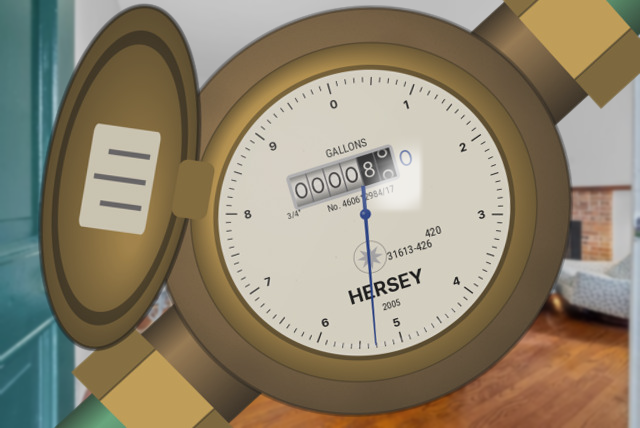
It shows 885.3gal
